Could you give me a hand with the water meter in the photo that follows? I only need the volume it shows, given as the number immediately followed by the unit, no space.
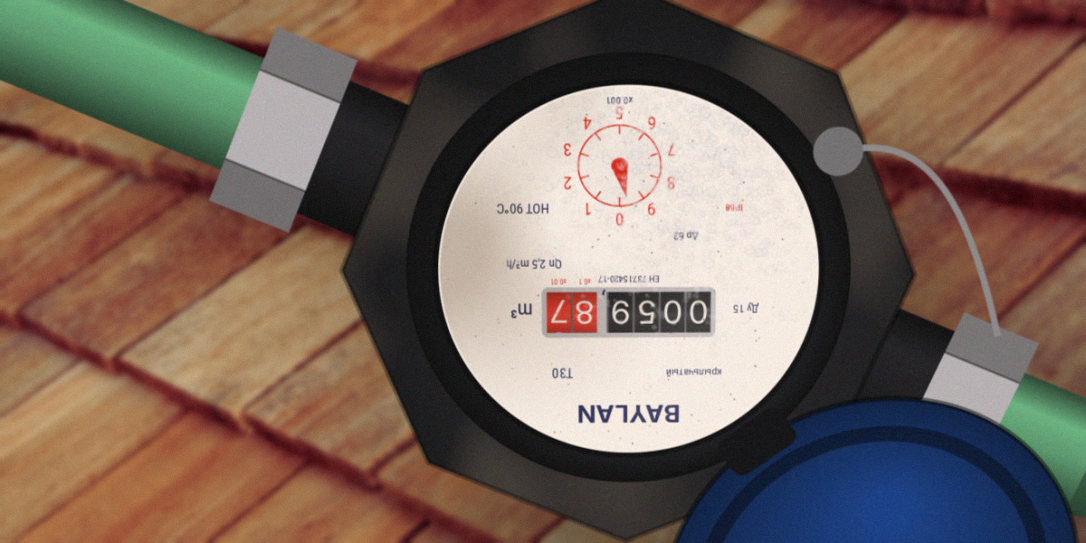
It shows 59.869m³
